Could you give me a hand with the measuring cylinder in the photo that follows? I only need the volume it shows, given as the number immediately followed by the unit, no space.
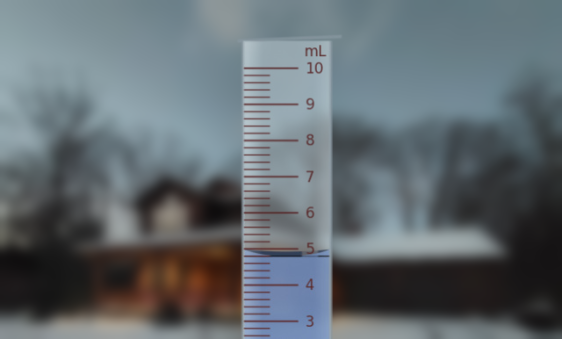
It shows 4.8mL
